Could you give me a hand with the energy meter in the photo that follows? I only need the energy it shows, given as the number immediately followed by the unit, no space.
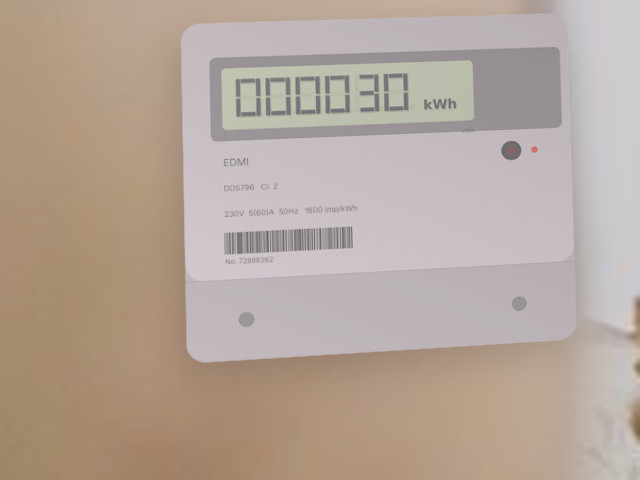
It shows 30kWh
